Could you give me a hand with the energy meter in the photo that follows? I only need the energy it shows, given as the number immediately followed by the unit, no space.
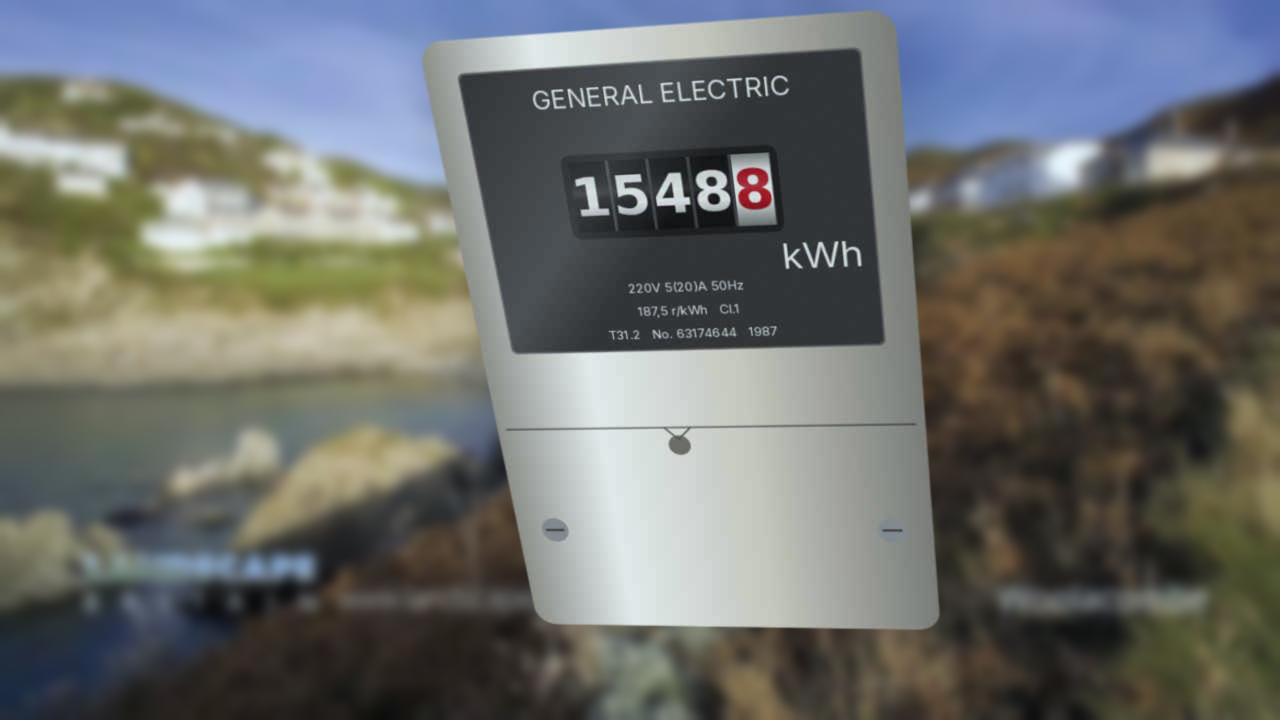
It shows 1548.8kWh
